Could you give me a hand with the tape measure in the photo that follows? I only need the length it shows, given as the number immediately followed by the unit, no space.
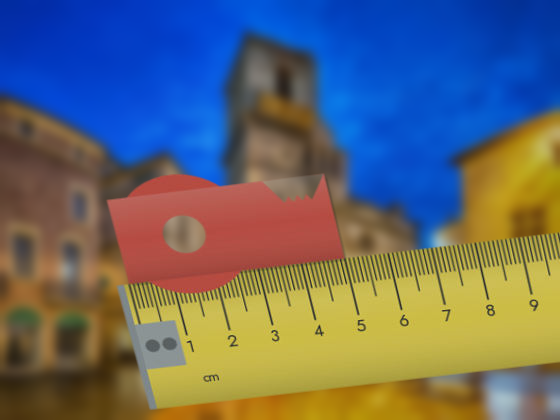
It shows 5cm
